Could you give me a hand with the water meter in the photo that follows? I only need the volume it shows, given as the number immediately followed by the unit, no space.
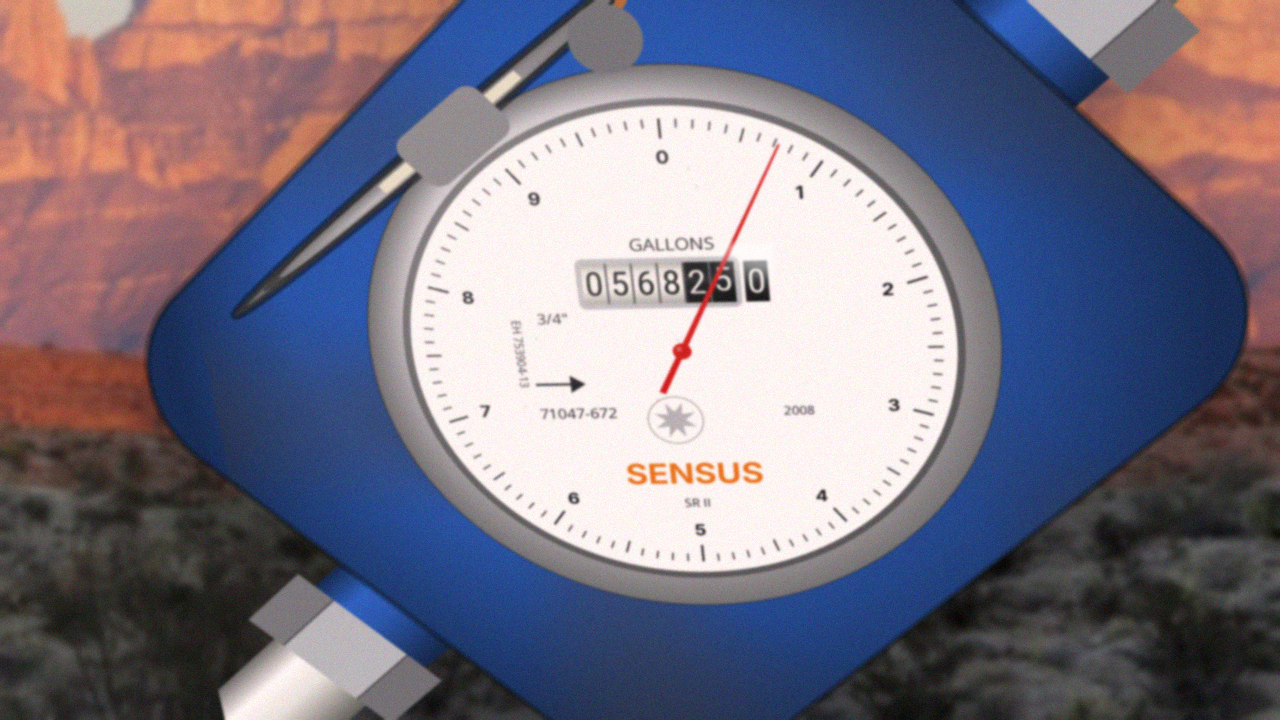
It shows 568250.7gal
